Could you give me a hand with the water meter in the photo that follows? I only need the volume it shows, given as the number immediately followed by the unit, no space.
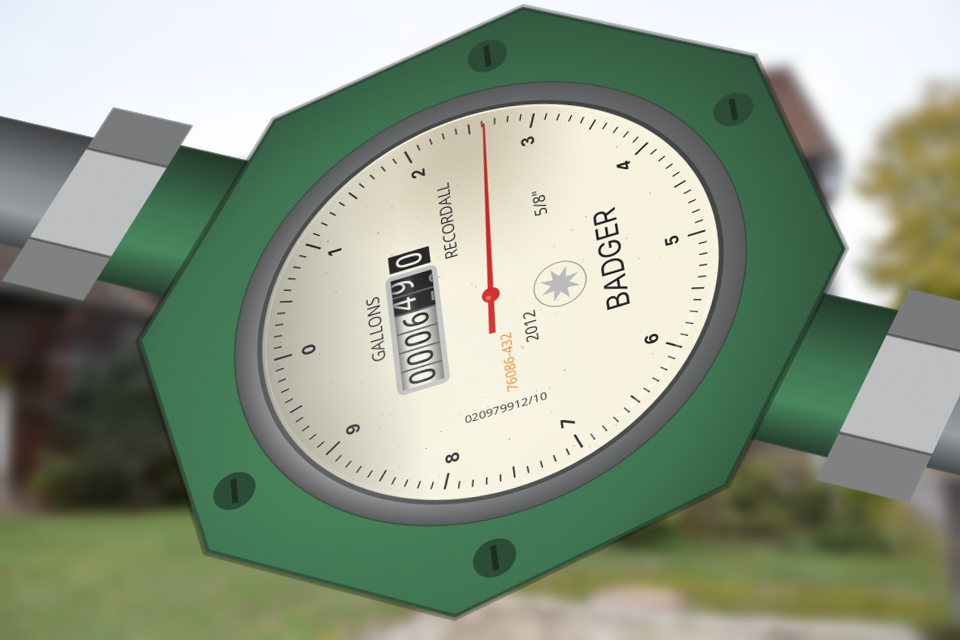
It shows 6492.6gal
